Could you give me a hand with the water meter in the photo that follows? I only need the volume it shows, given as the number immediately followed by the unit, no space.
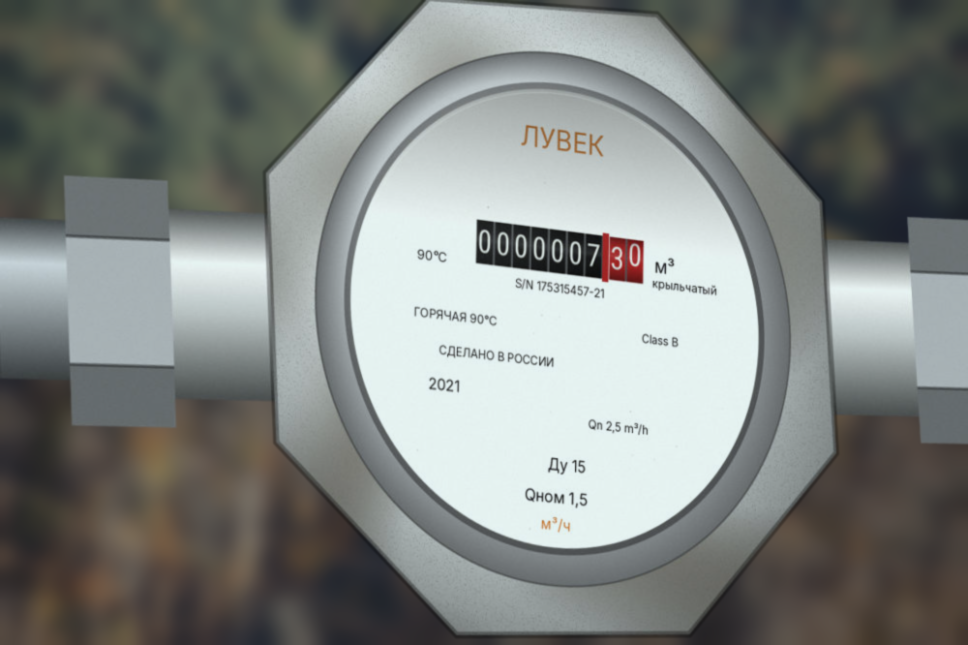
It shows 7.30m³
